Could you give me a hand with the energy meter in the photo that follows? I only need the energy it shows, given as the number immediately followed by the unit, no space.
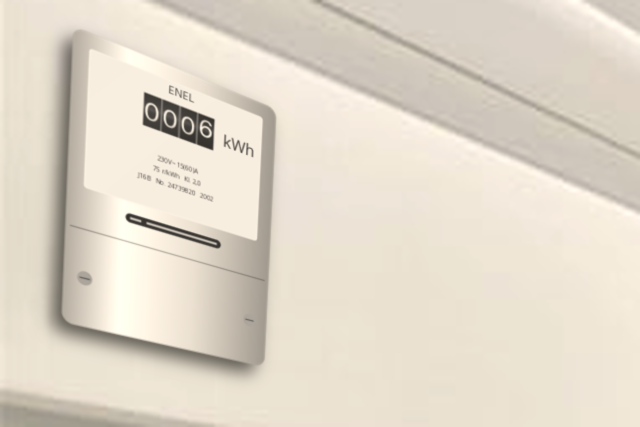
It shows 6kWh
